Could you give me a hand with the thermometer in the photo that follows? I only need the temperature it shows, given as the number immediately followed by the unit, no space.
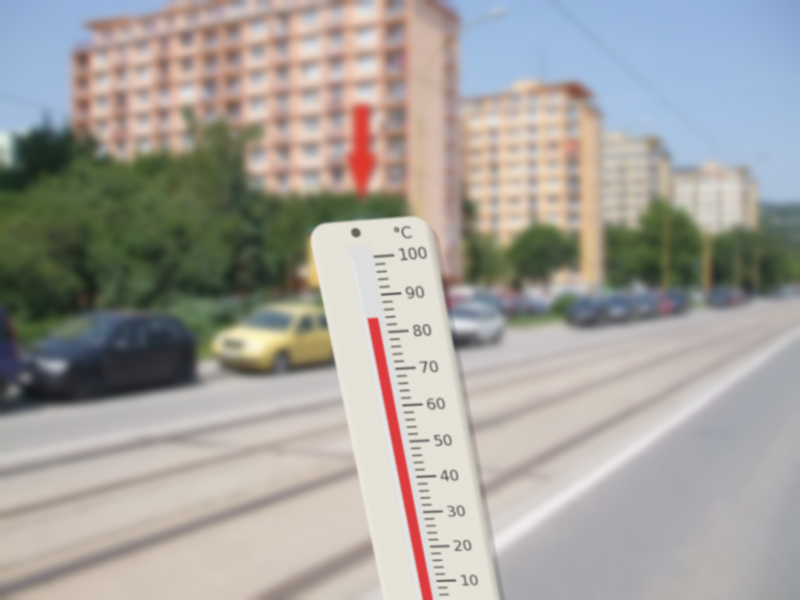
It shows 84°C
